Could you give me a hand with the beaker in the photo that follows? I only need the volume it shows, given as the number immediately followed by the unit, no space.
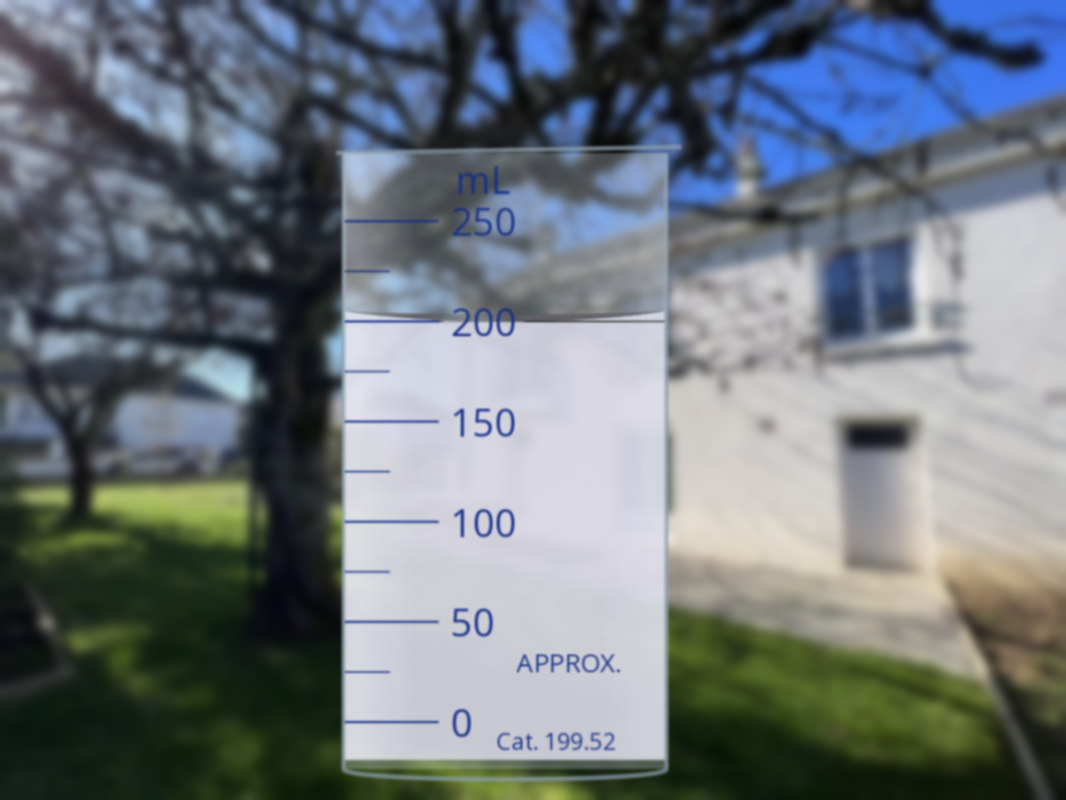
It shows 200mL
